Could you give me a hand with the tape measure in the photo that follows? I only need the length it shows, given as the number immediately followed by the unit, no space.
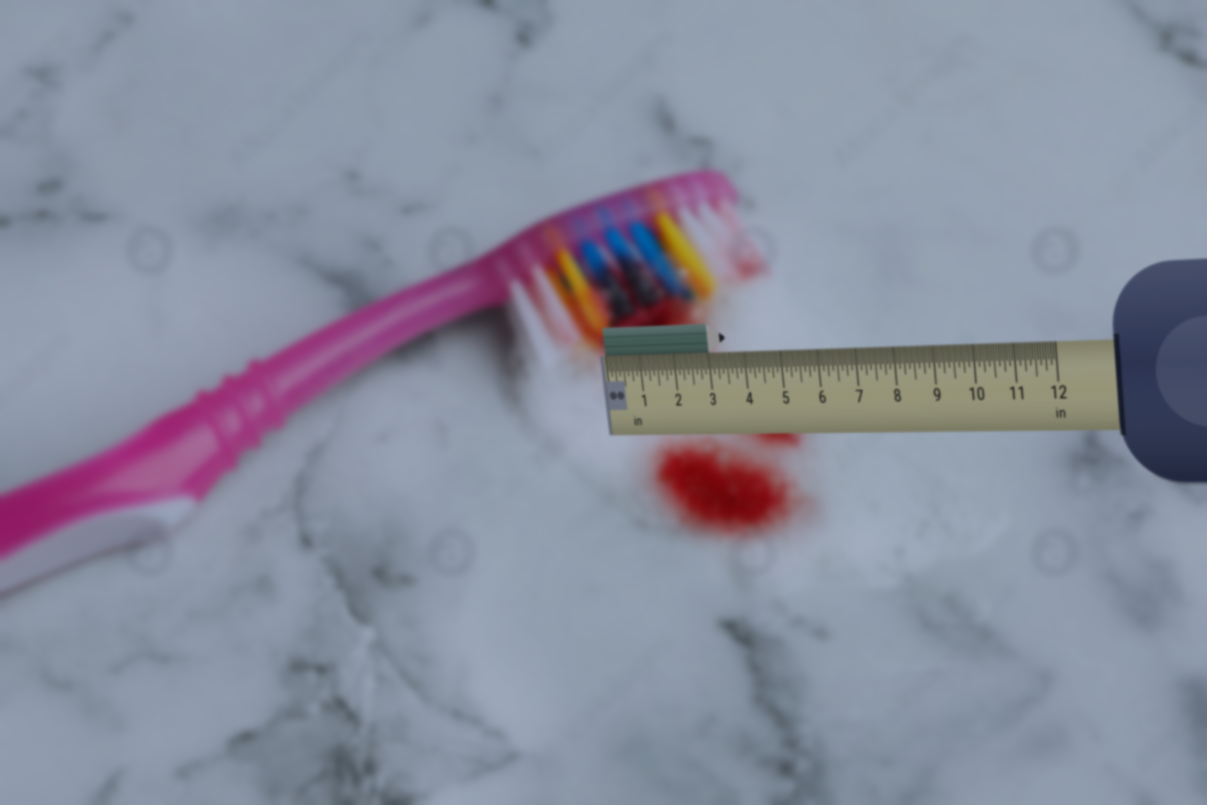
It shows 3.5in
